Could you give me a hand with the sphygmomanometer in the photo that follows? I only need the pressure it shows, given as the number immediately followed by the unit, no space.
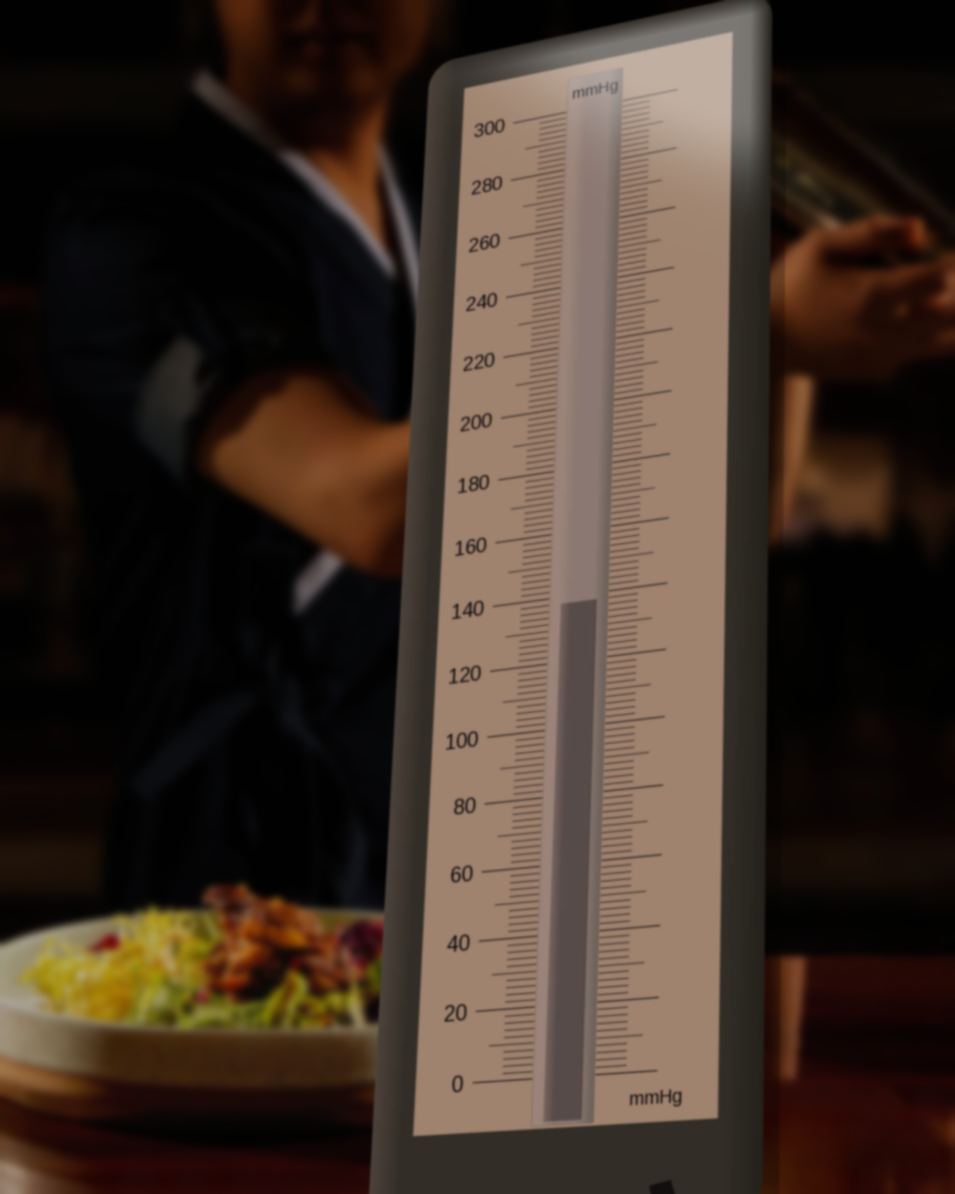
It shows 138mmHg
